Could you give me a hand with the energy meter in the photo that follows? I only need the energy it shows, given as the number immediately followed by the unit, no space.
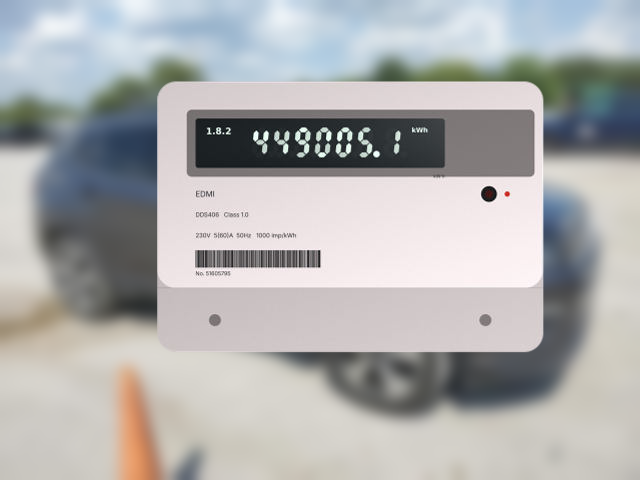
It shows 449005.1kWh
